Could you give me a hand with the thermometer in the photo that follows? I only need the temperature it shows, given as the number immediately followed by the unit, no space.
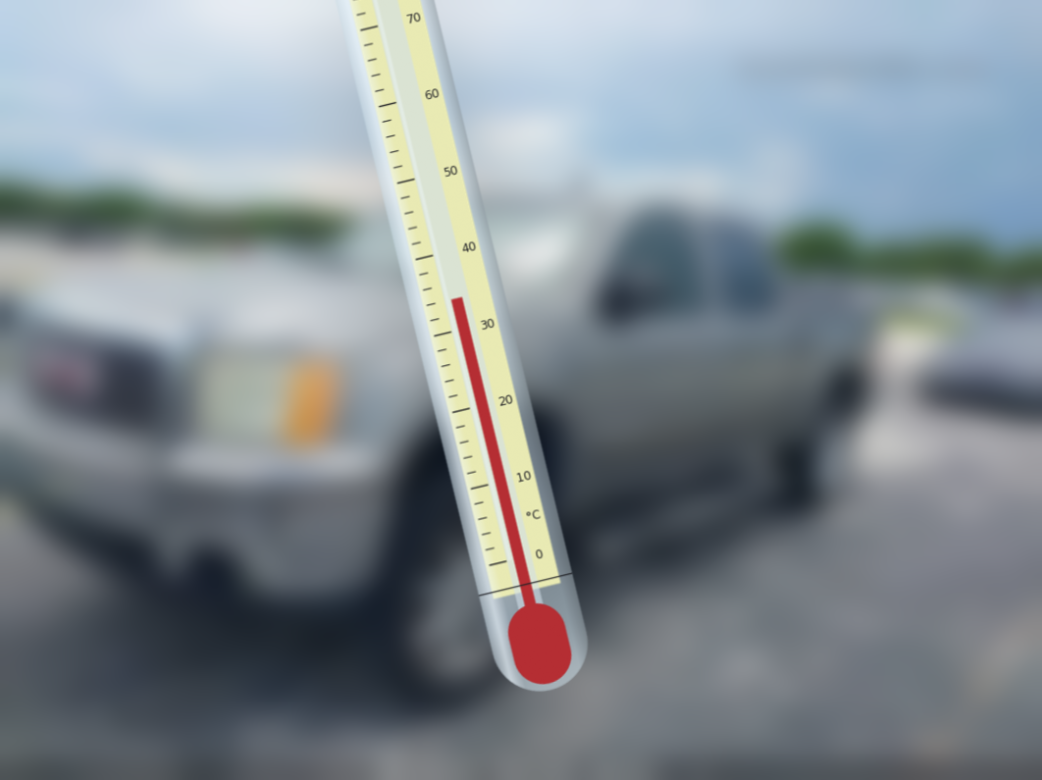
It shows 34°C
